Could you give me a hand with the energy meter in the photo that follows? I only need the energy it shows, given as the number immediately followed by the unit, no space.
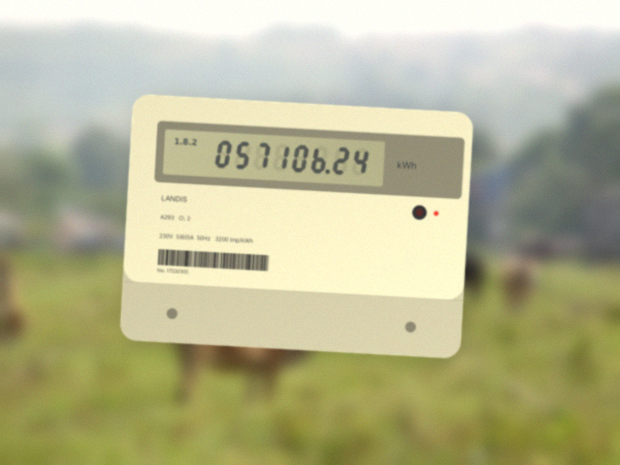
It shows 57106.24kWh
